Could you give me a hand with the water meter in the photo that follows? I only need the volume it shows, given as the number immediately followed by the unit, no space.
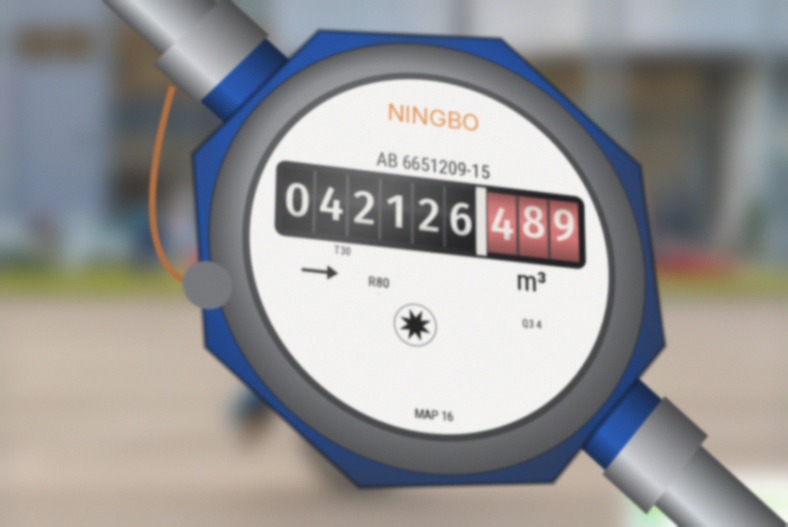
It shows 42126.489m³
